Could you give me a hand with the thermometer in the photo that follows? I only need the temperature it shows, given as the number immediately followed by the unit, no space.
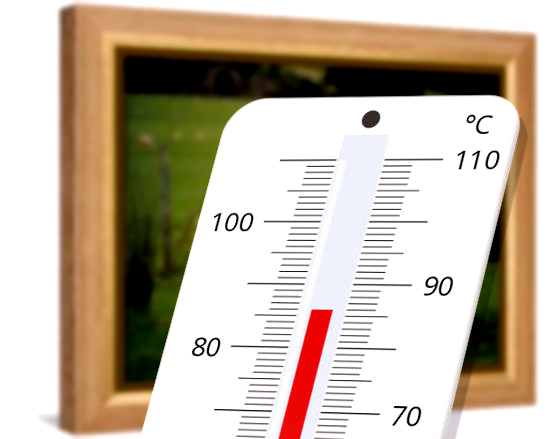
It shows 86°C
